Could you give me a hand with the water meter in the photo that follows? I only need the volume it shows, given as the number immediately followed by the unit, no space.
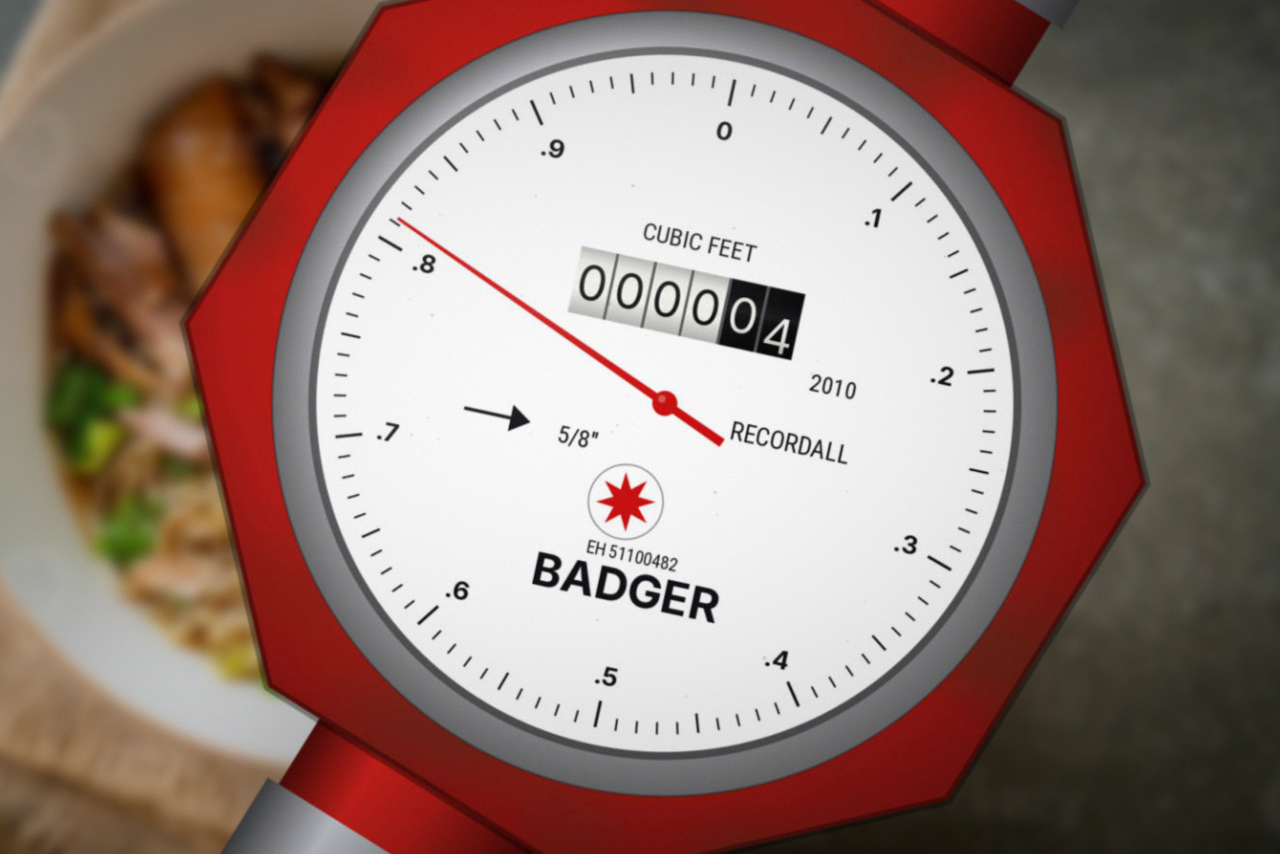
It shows 3.81ft³
